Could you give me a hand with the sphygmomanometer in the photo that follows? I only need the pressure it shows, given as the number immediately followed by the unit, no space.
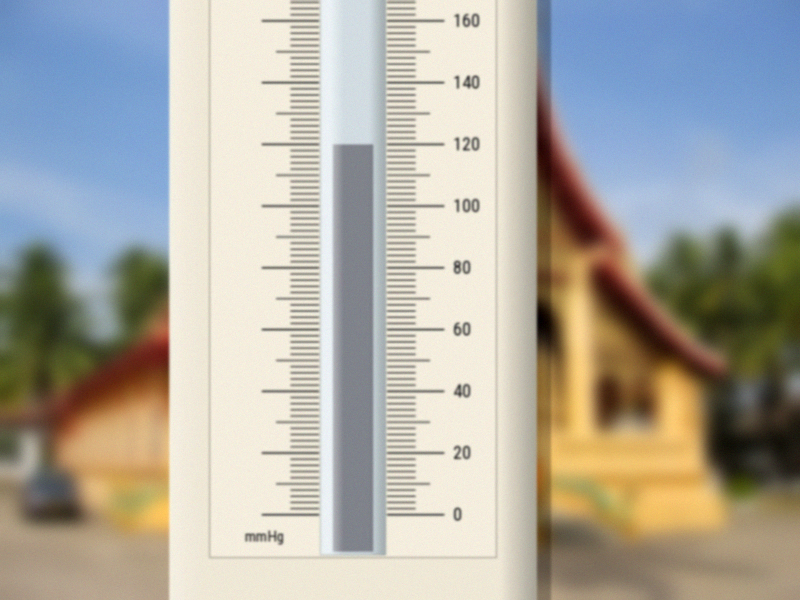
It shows 120mmHg
